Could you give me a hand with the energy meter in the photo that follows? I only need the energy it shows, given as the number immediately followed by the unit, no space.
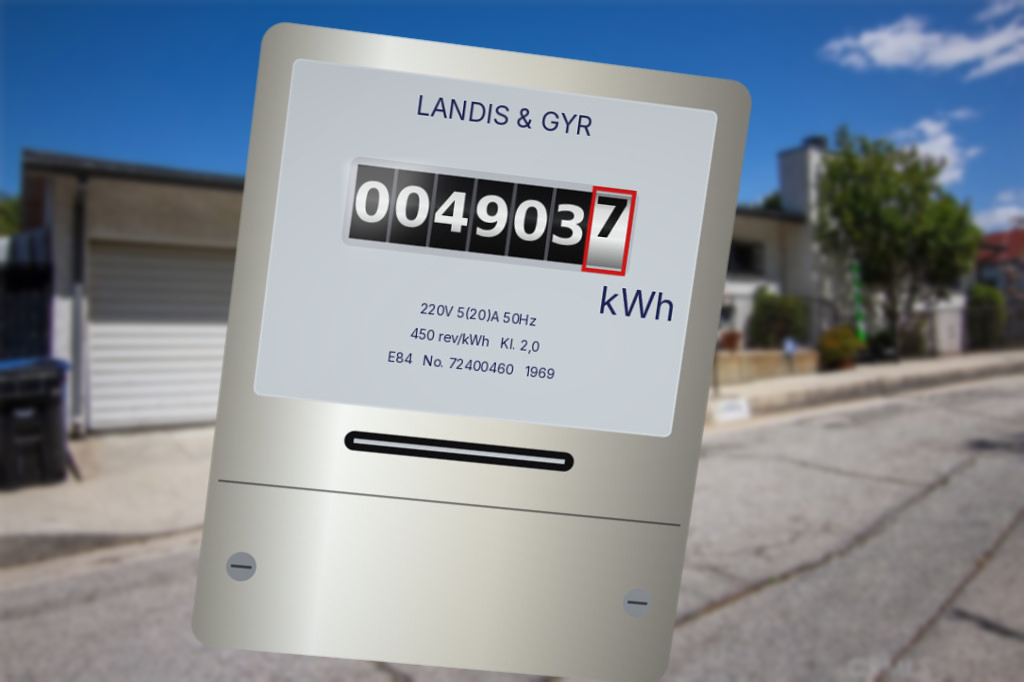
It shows 4903.7kWh
